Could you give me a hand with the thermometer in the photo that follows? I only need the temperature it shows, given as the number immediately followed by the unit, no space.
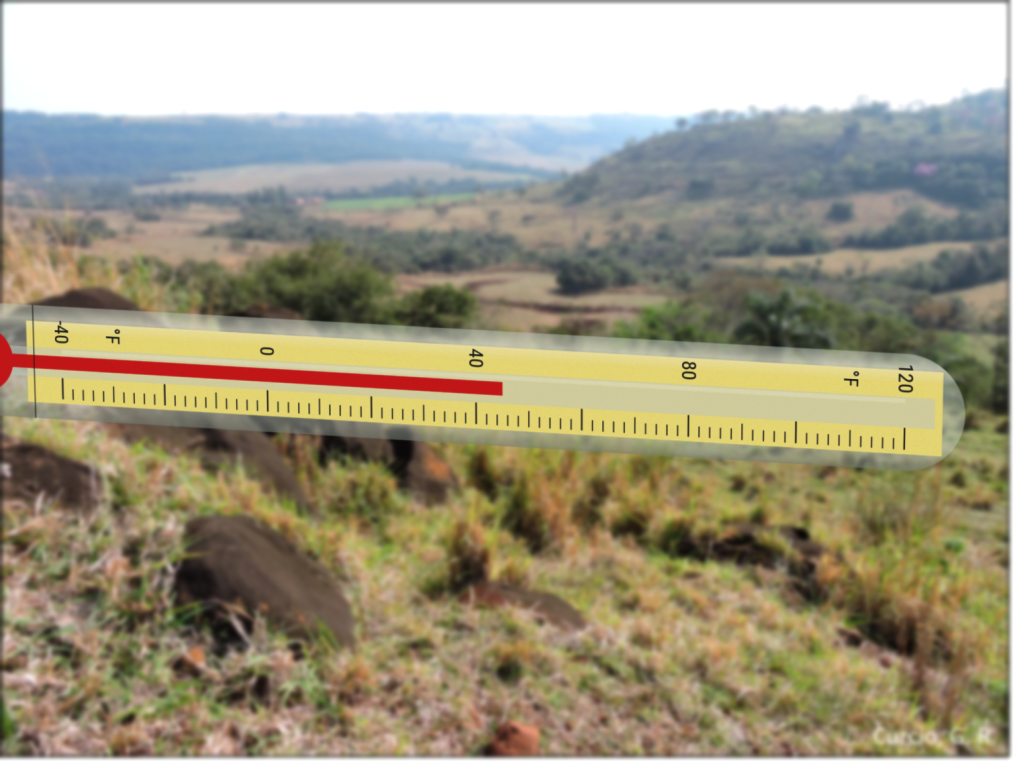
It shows 45°F
